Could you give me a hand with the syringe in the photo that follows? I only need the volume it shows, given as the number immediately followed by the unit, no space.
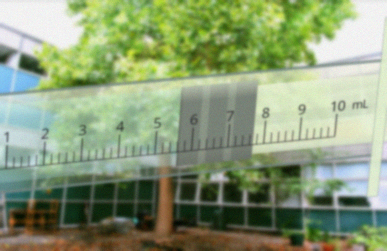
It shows 5.6mL
